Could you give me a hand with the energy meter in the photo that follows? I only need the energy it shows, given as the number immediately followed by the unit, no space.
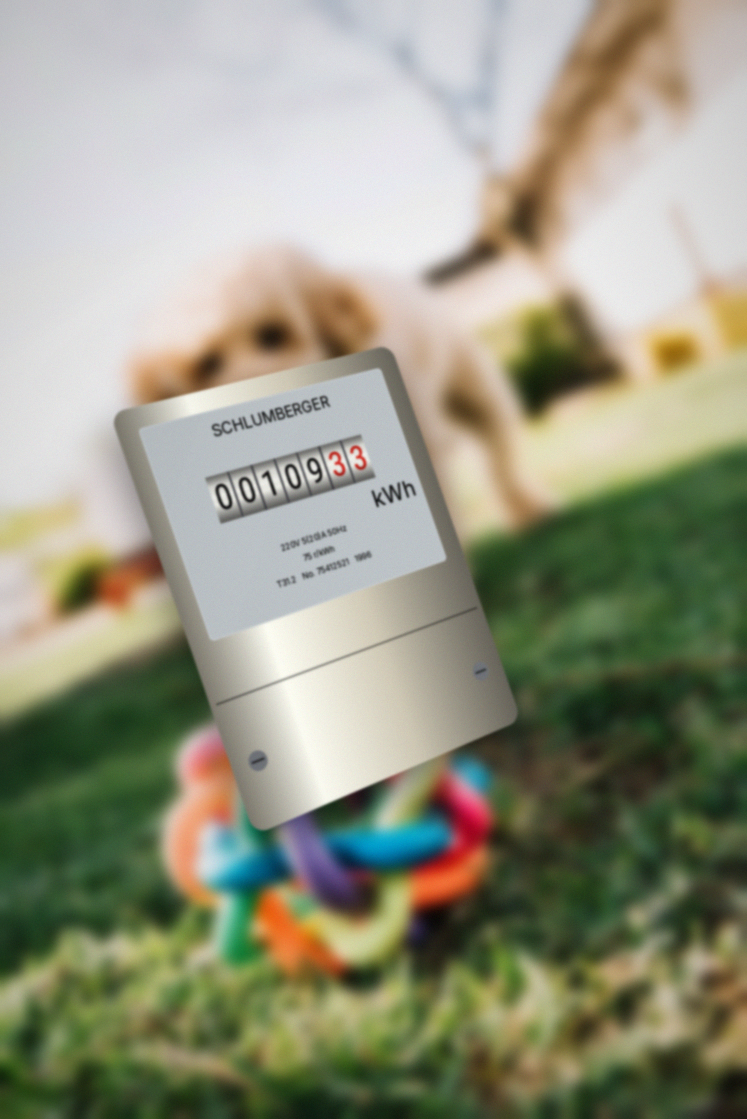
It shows 109.33kWh
